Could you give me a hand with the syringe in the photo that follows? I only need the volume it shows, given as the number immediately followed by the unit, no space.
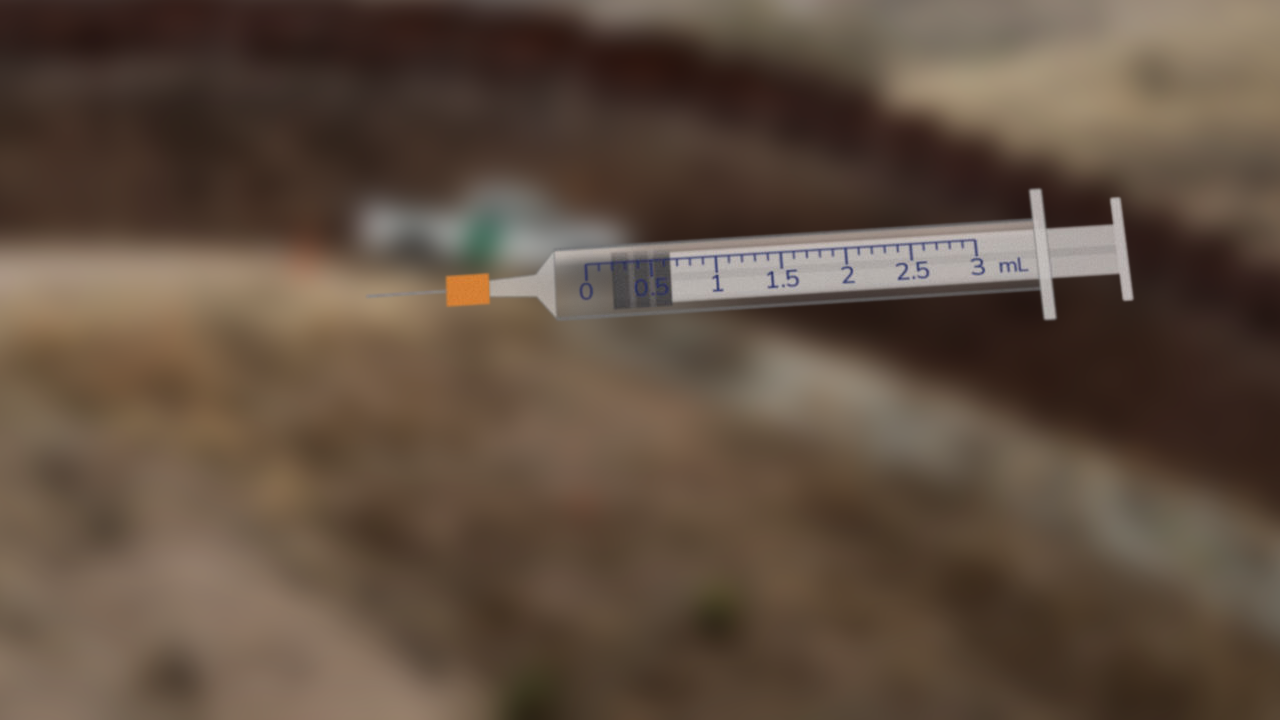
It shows 0.2mL
